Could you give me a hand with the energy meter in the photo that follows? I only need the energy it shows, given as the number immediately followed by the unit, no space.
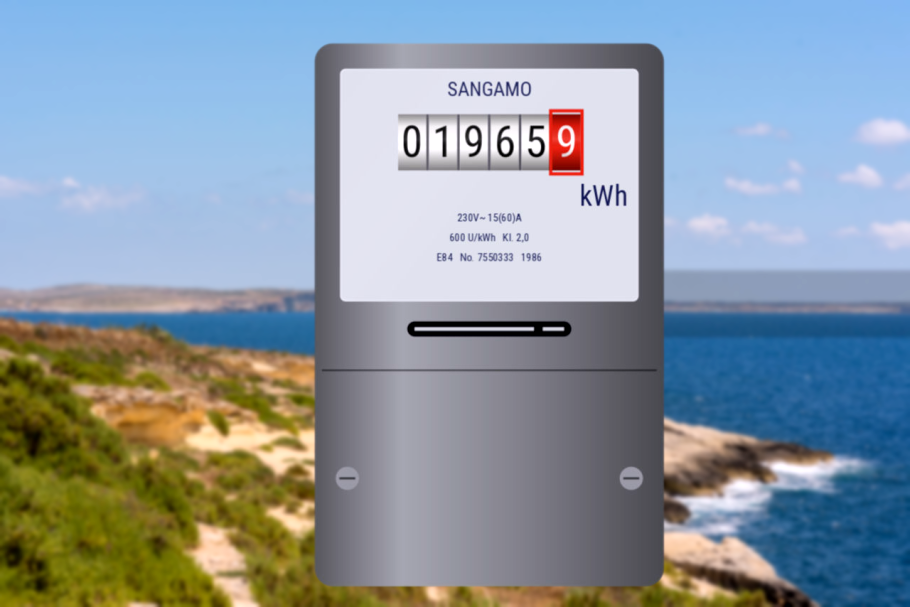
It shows 1965.9kWh
